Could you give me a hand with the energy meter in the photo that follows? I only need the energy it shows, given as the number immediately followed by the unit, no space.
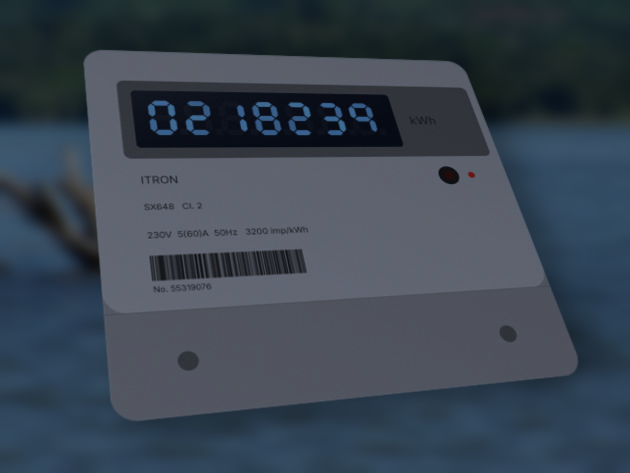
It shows 218239kWh
